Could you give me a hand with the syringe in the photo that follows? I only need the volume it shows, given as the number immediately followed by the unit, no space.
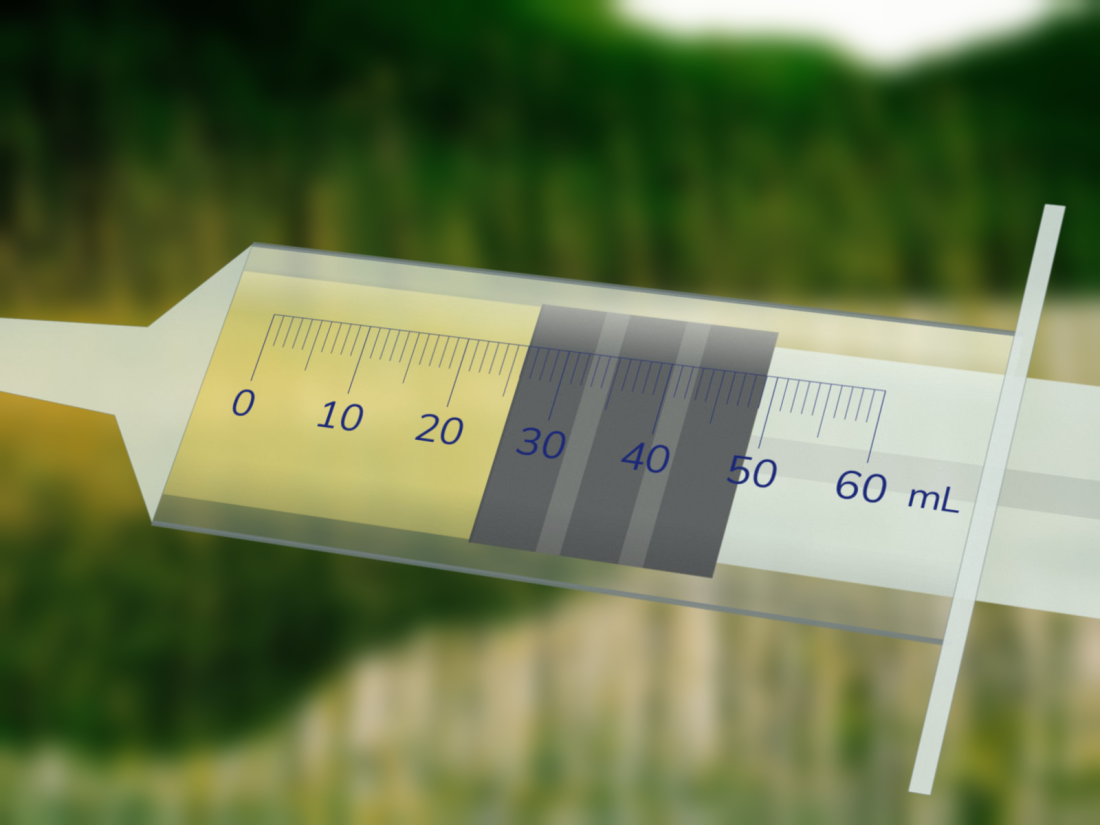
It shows 26mL
